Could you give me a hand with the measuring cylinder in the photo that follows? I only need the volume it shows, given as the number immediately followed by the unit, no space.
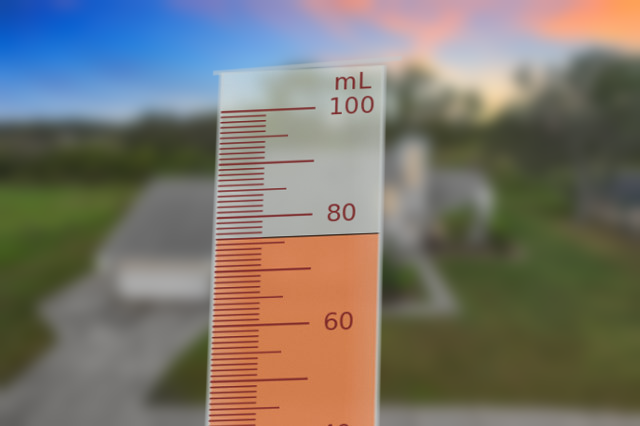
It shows 76mL
